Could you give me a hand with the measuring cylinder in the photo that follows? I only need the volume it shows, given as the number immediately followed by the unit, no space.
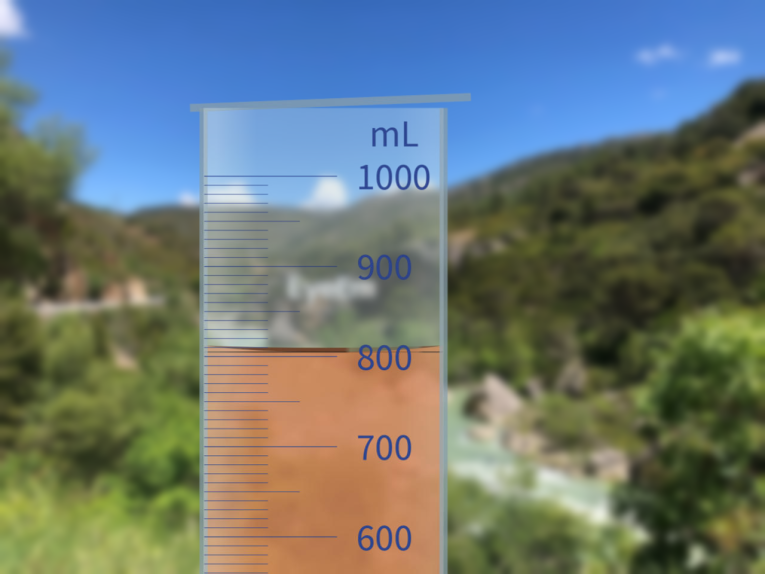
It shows 805mL
